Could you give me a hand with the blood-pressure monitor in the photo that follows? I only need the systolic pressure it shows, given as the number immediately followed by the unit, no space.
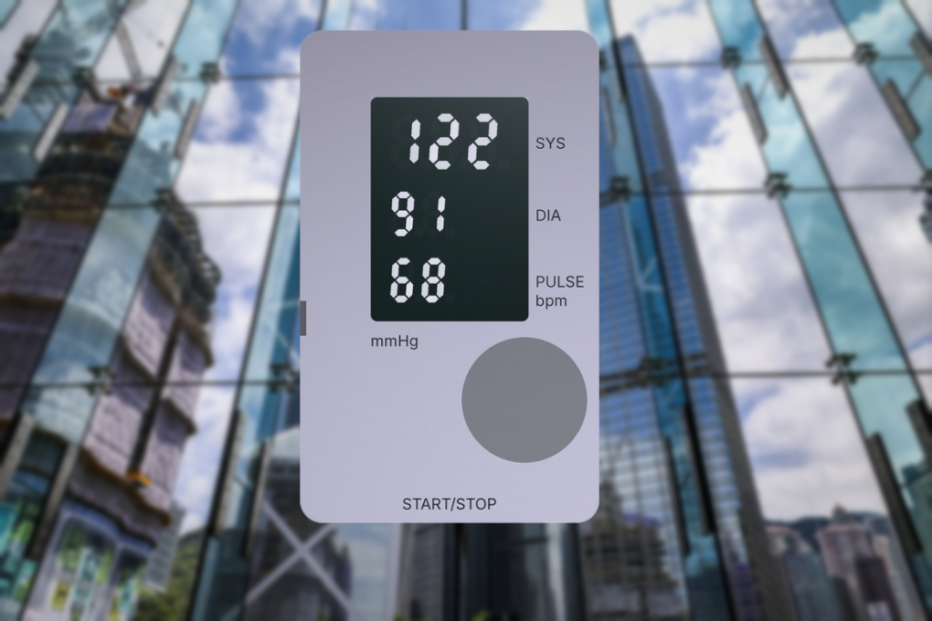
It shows 122mmHg
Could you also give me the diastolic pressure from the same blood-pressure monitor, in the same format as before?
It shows 91mmHg
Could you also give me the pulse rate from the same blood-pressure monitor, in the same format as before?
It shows 68bpm
